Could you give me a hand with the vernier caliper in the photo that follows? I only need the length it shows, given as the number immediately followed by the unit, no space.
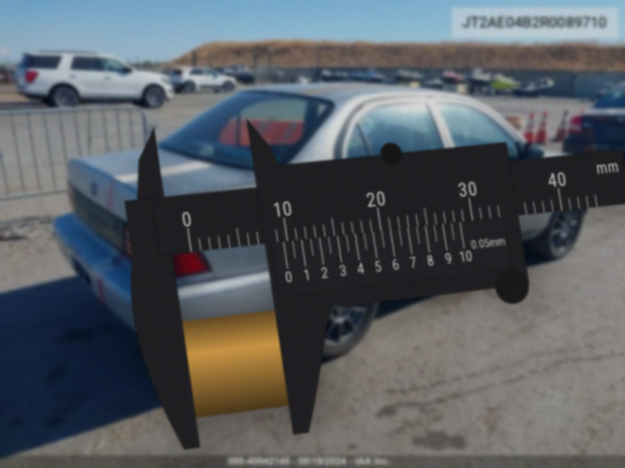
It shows 9.6mm
